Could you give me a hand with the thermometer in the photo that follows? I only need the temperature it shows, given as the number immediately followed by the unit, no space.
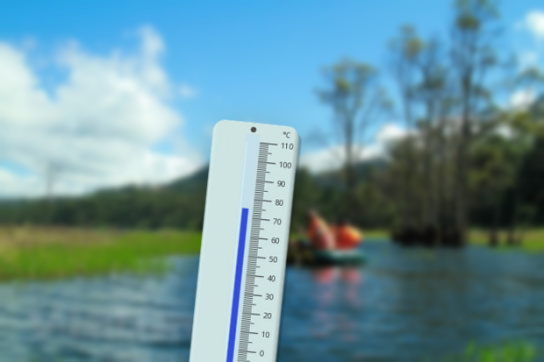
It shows 75°C
